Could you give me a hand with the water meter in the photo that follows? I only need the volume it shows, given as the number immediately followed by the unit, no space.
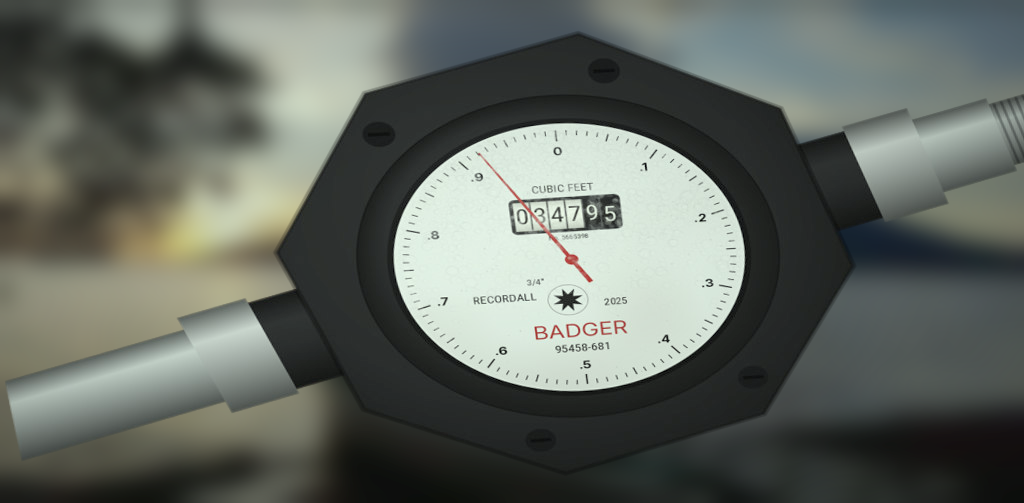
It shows 34794.92ft³
